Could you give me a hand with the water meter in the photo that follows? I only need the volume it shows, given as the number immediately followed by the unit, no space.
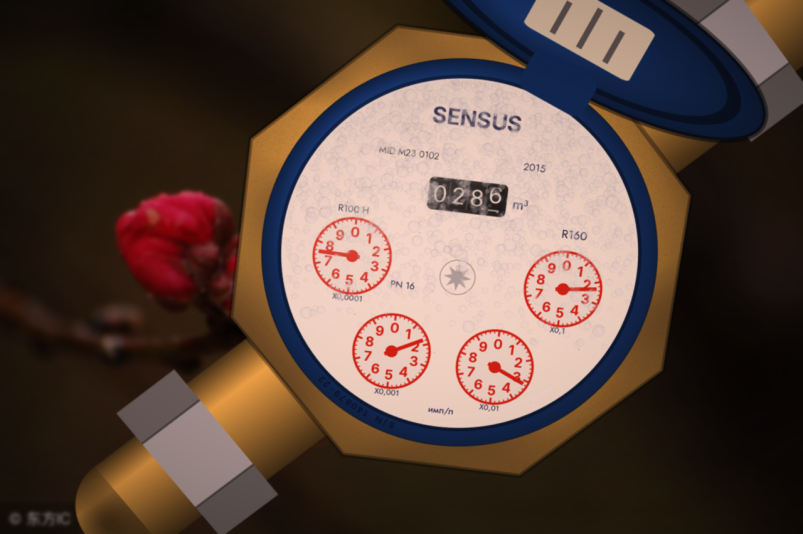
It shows 286.2317m³
